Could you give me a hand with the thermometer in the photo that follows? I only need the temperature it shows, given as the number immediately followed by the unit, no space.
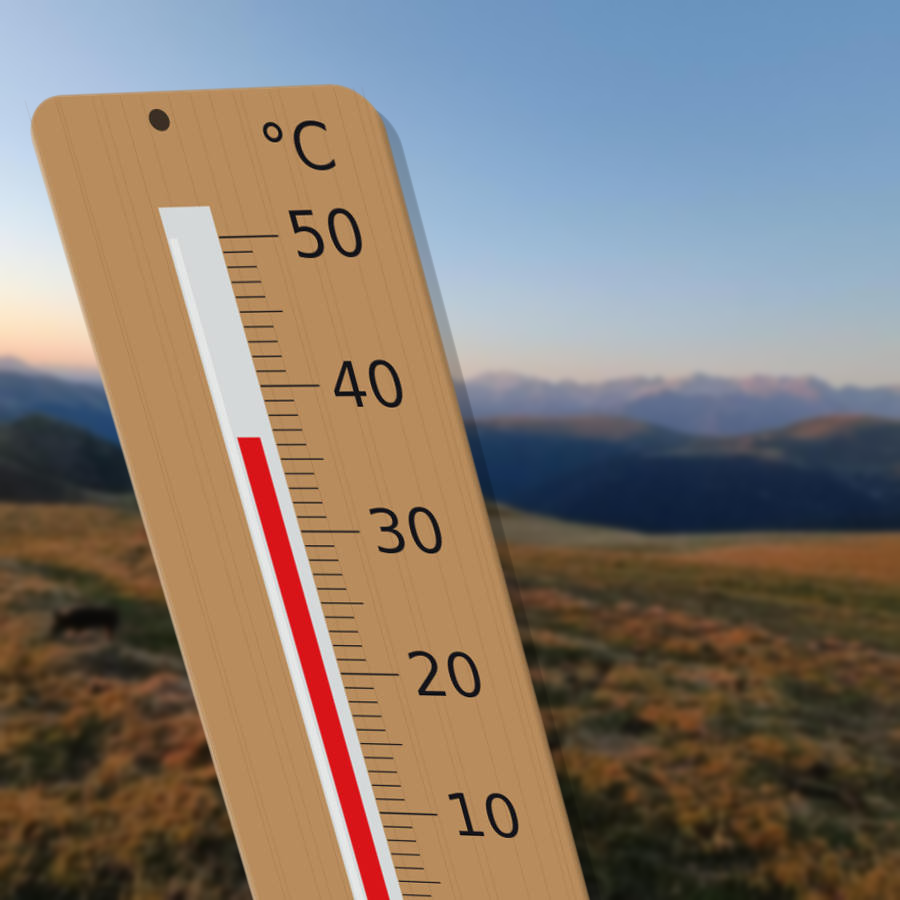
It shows 36.5°C
